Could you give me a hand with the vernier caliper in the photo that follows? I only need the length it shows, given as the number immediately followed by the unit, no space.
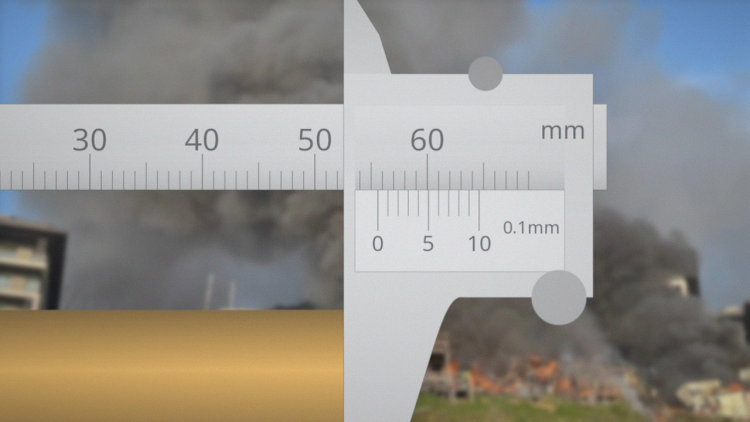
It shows 55.6mm
